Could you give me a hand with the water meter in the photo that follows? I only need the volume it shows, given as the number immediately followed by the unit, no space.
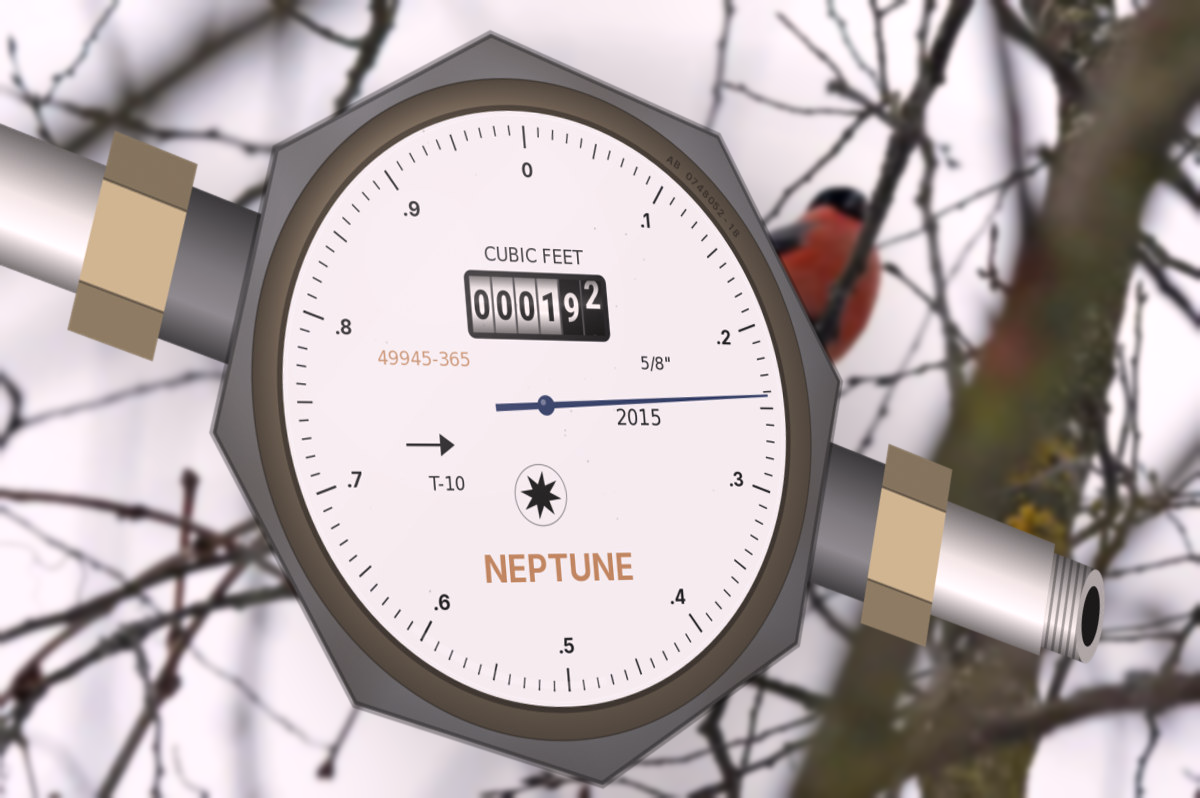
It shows 192.24ft³
